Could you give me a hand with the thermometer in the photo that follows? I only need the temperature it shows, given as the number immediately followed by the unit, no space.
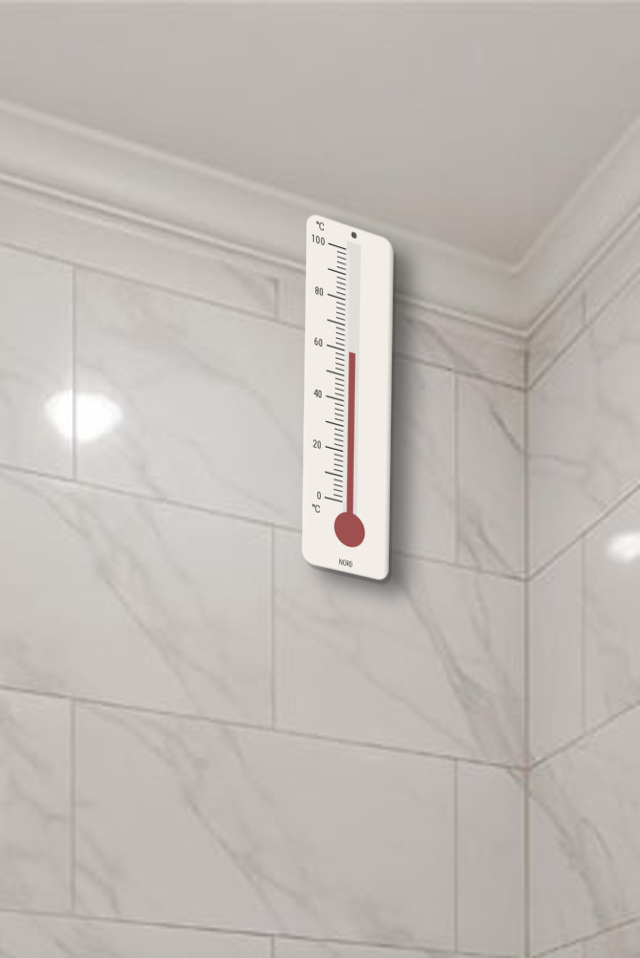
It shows 60°C
